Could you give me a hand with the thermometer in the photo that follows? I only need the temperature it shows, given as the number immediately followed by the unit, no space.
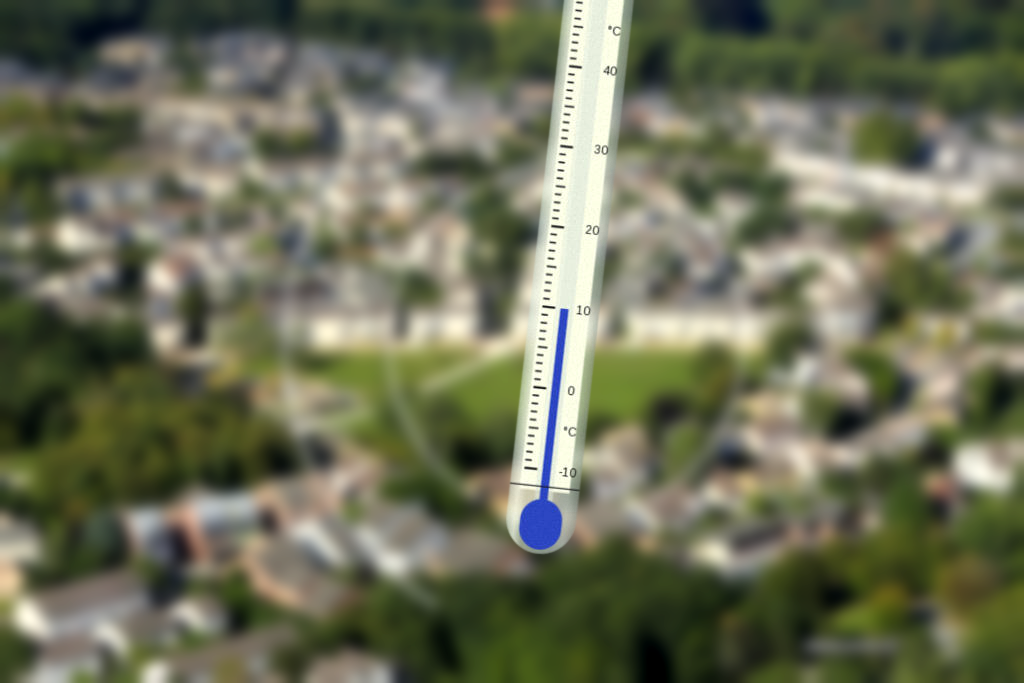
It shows 10°C
